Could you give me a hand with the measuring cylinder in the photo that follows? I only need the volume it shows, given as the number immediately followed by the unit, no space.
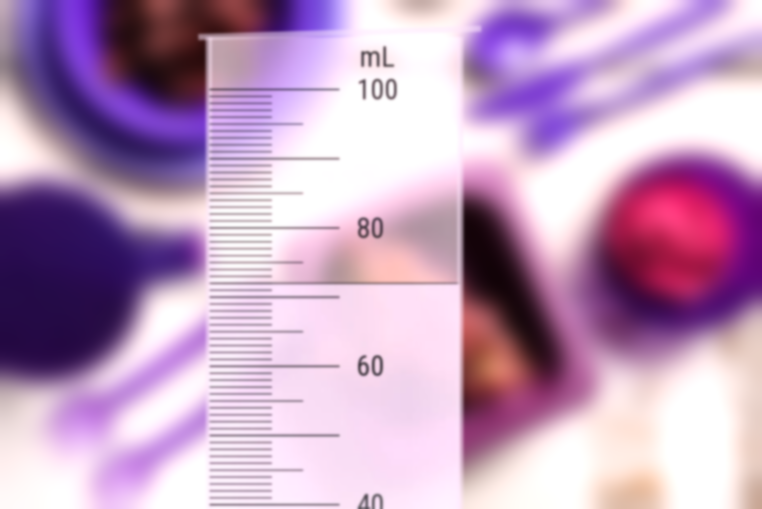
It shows 72mL
